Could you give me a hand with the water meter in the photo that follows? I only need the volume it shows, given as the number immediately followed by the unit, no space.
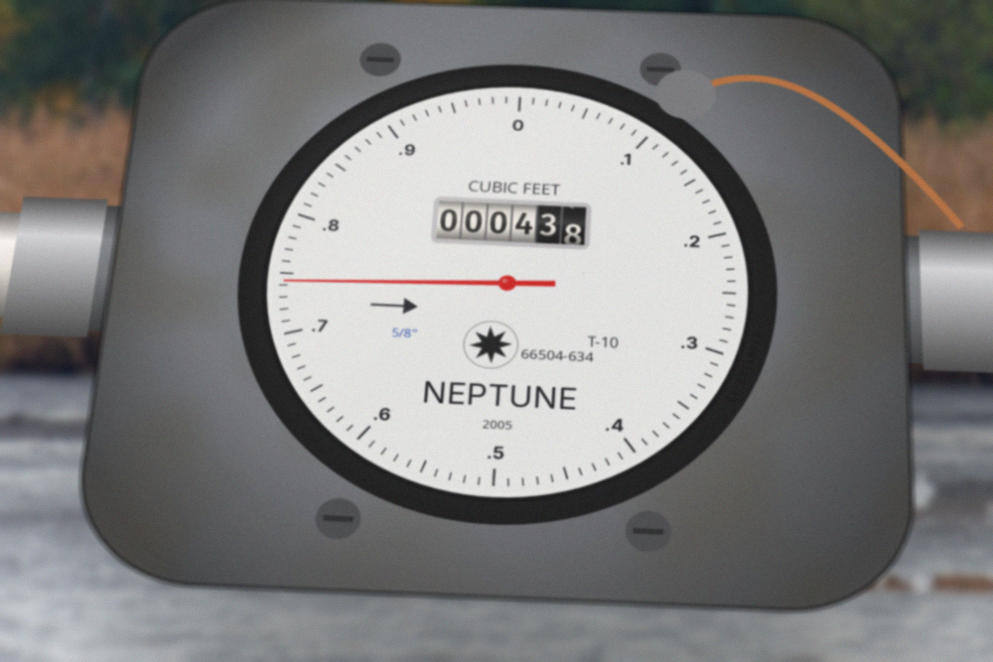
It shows 437.74ft³
